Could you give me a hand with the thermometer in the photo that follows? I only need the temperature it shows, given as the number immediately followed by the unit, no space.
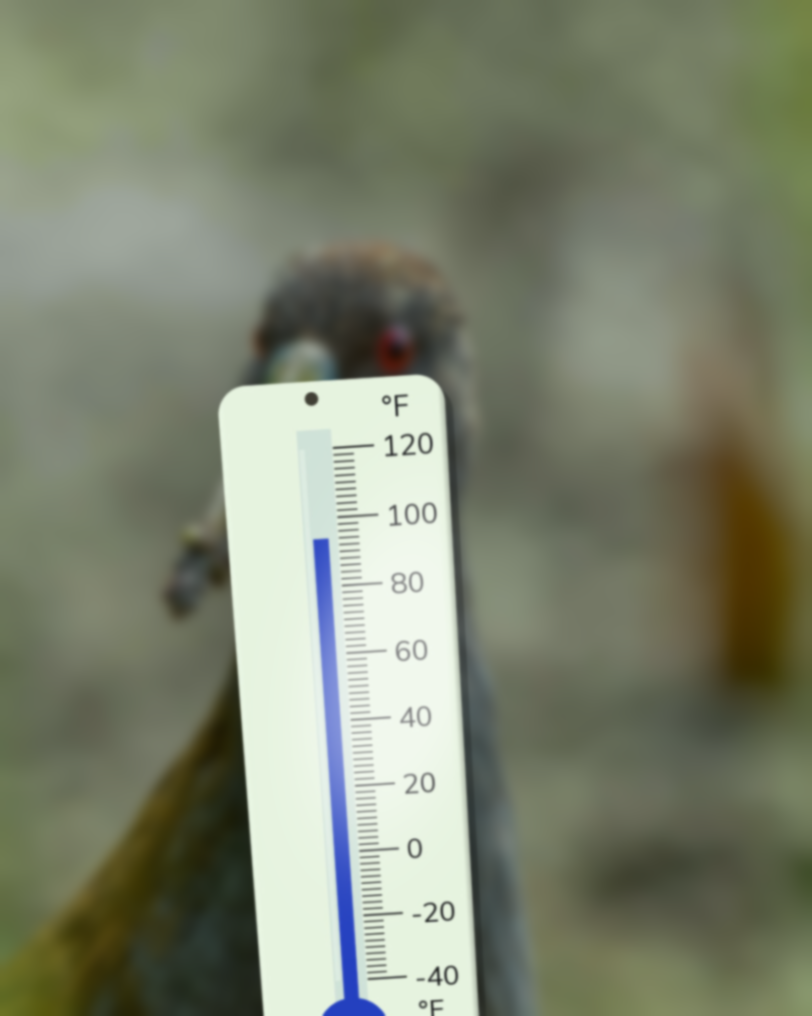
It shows 94°F
